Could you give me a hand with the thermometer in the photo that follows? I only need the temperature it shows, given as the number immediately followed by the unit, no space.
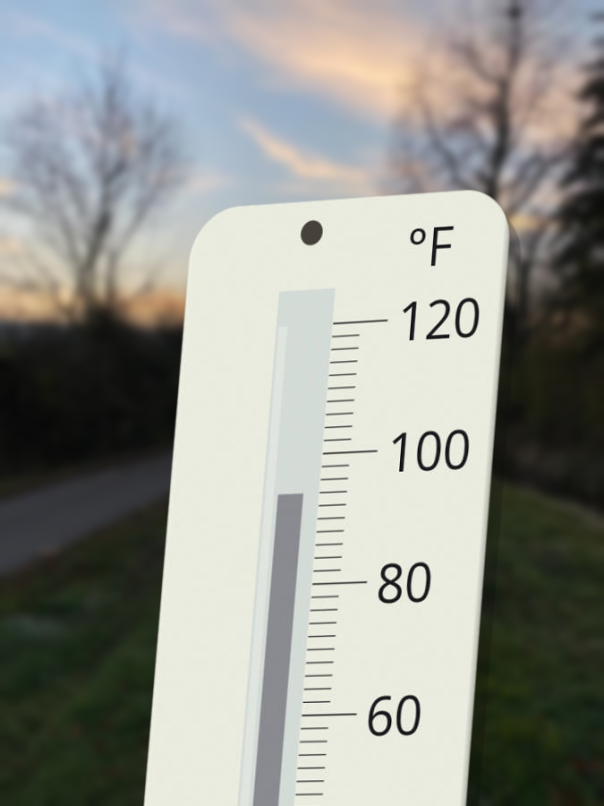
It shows 94°F
